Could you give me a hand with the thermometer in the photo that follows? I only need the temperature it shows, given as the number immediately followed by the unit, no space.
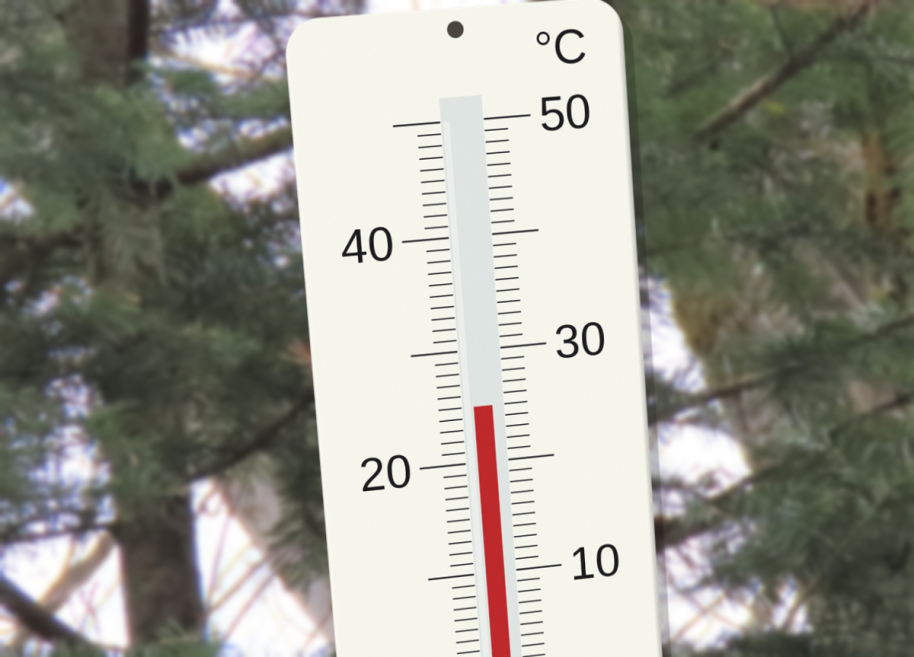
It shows 25°C
